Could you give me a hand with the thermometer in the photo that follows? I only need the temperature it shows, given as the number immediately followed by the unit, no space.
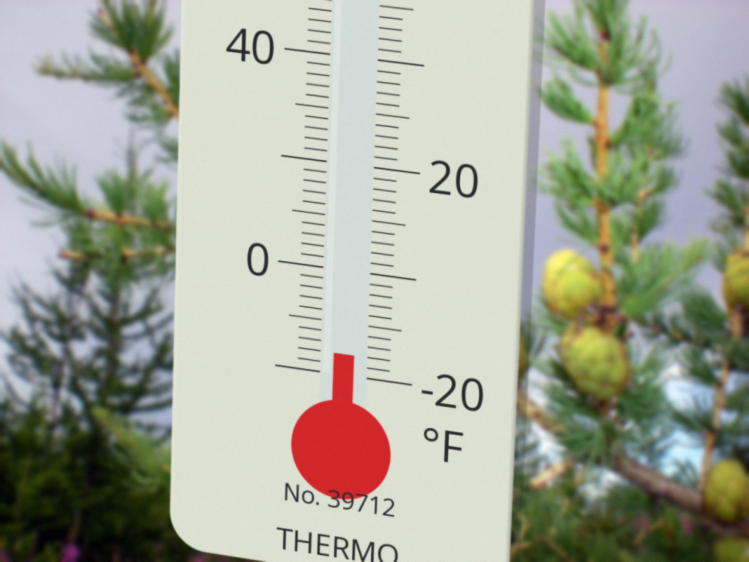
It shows -16°F
